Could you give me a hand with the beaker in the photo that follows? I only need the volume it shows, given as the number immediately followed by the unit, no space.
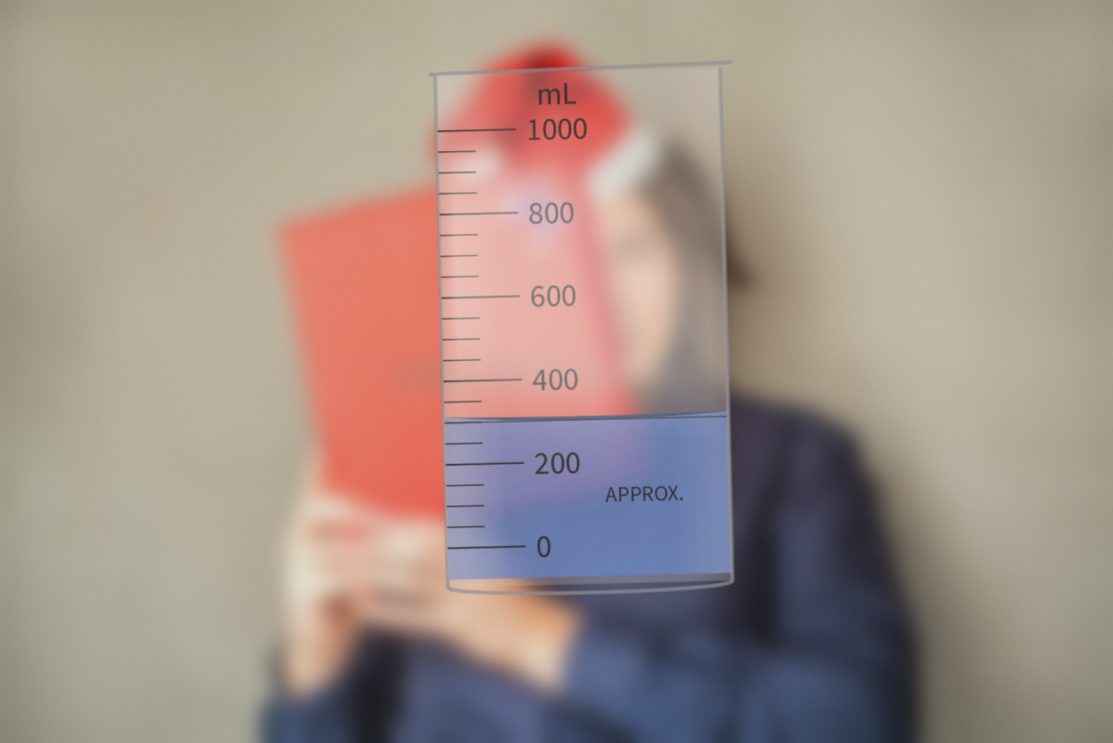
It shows 300mL
